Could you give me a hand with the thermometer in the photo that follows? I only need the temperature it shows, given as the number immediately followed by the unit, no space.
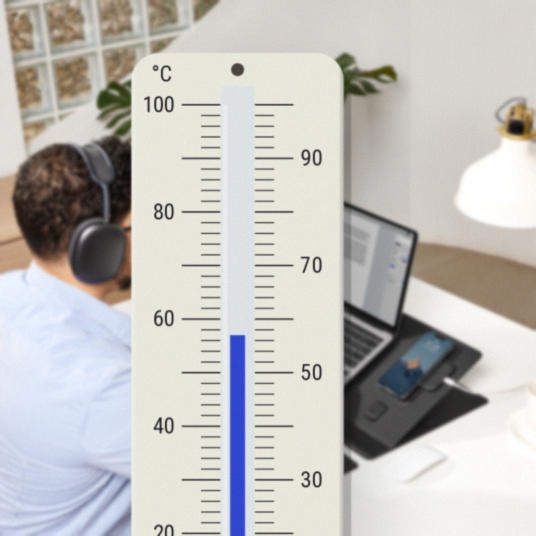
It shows 57°C
